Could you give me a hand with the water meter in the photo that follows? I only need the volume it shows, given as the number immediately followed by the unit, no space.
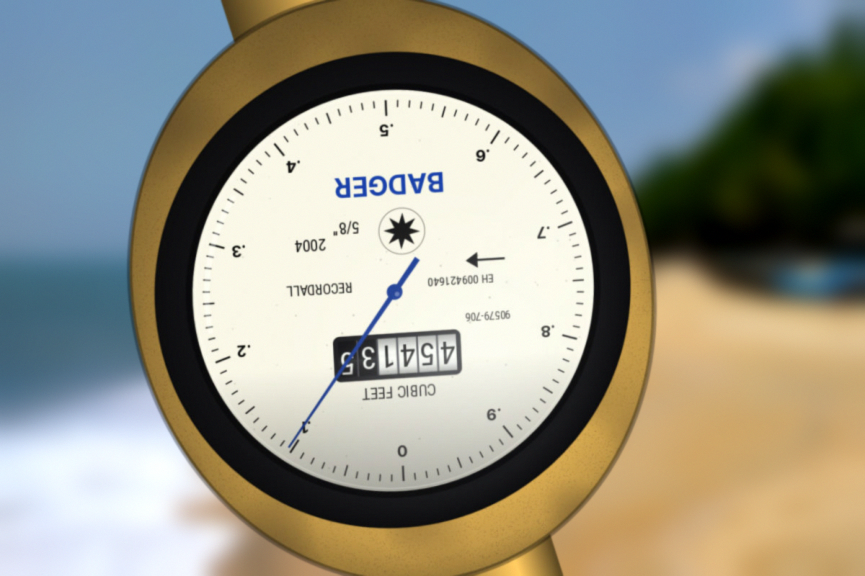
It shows 454135.10ft³
